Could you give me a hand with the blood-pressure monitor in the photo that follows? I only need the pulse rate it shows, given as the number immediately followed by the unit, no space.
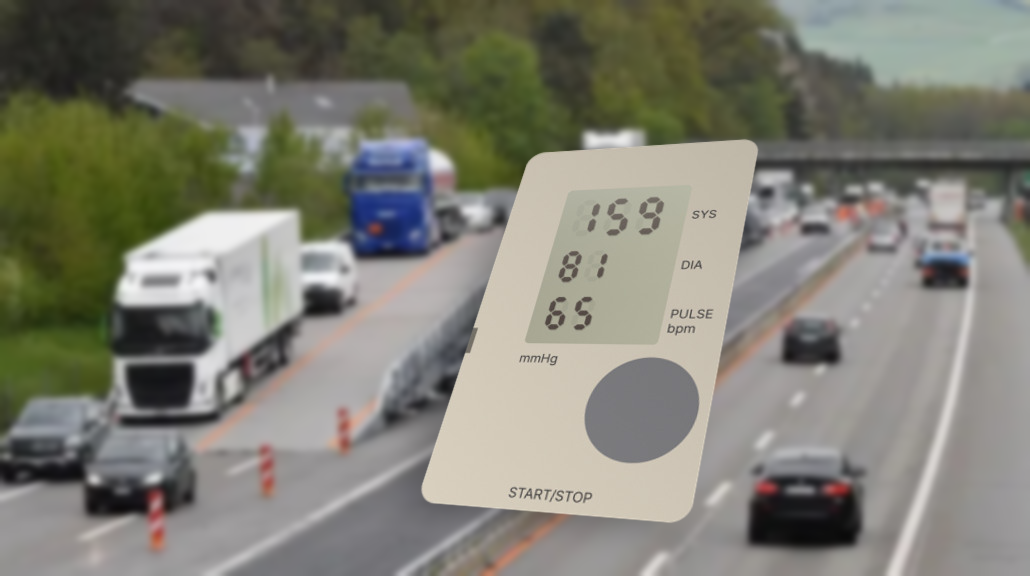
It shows 65bpm
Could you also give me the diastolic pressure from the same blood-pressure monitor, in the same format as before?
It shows 81mmHg
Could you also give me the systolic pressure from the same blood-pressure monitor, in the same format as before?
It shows 159mmHg
